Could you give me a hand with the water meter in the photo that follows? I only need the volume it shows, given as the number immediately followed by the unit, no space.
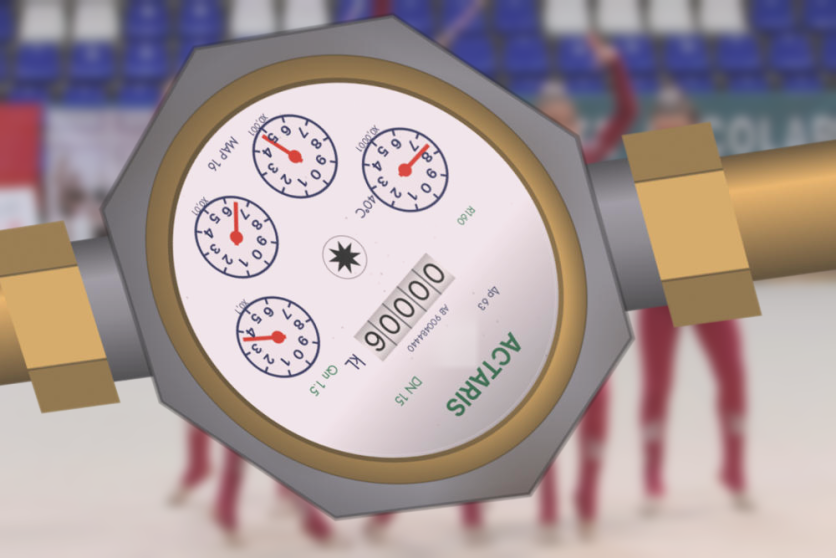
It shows 6.3647kL
